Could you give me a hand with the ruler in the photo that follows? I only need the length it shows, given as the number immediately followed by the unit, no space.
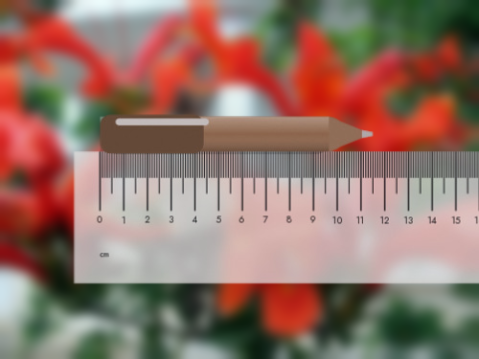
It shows 11.5cm
